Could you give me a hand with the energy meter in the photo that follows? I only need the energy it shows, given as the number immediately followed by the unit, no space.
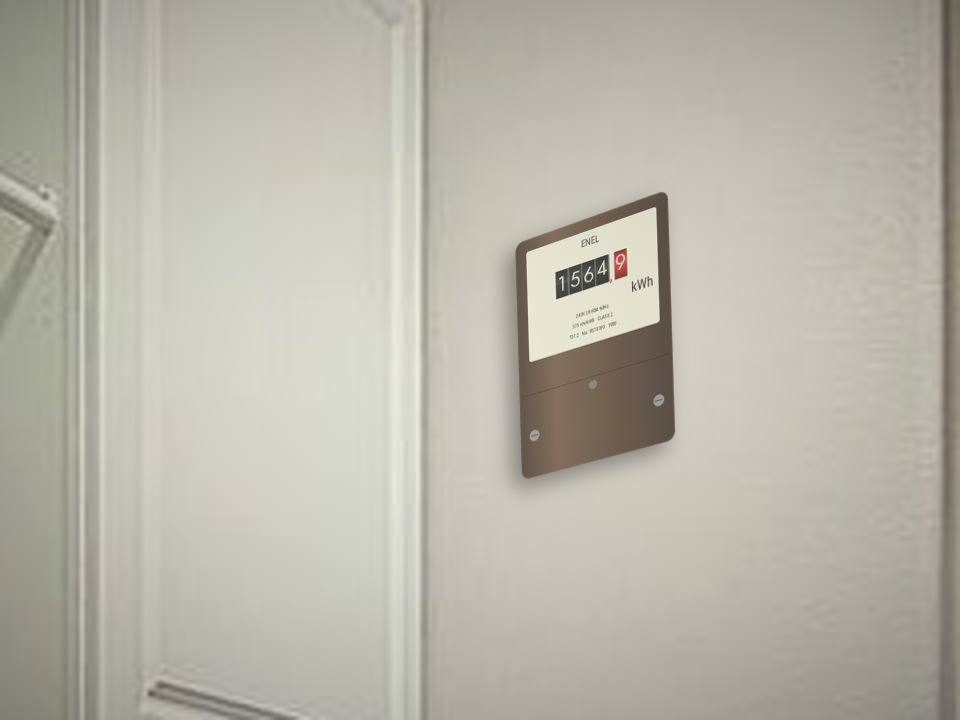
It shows 1564.9kWh
